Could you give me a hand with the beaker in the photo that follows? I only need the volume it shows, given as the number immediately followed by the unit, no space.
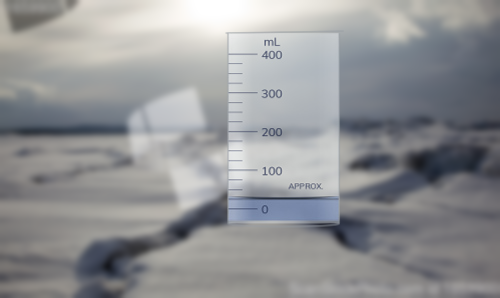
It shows 25mL
